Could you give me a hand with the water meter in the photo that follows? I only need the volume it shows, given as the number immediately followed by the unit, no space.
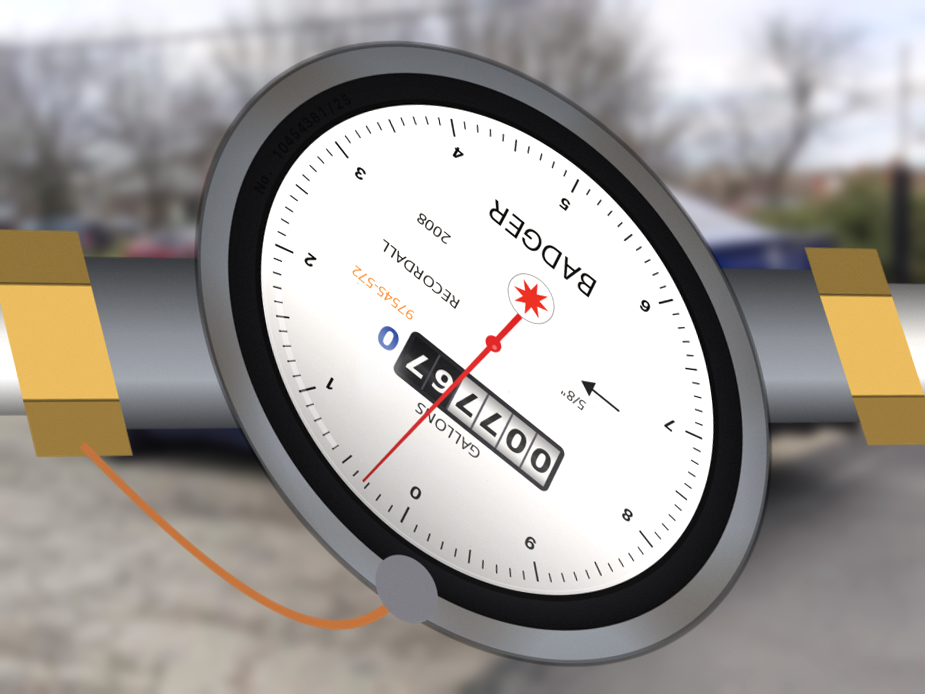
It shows 77670.3gal
